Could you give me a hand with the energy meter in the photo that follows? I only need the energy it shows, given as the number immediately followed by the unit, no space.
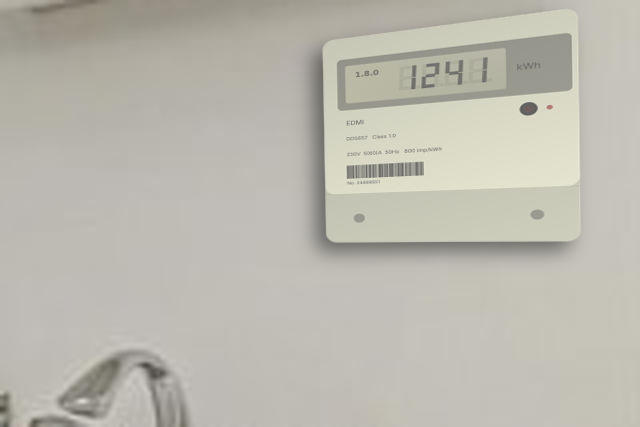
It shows 1241kWh
